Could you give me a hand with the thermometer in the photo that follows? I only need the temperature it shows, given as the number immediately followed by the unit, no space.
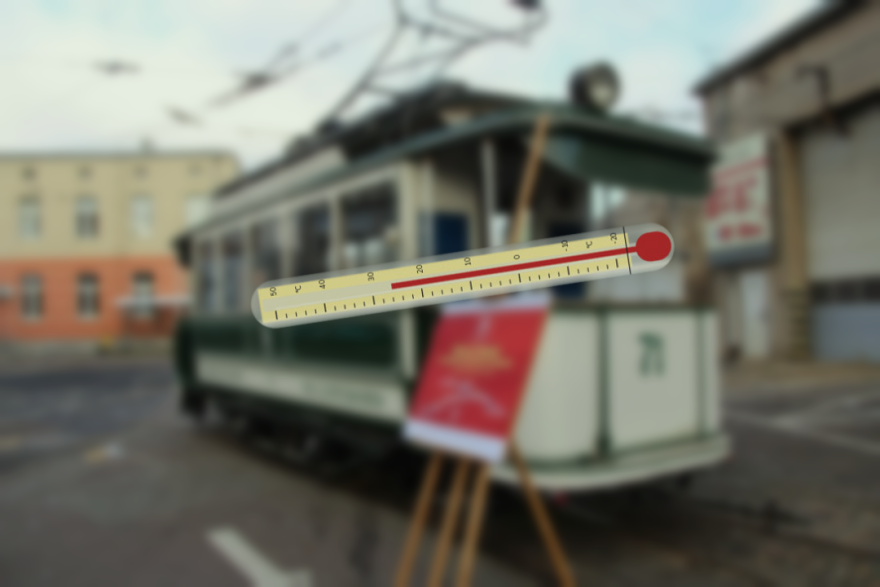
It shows 26°C
